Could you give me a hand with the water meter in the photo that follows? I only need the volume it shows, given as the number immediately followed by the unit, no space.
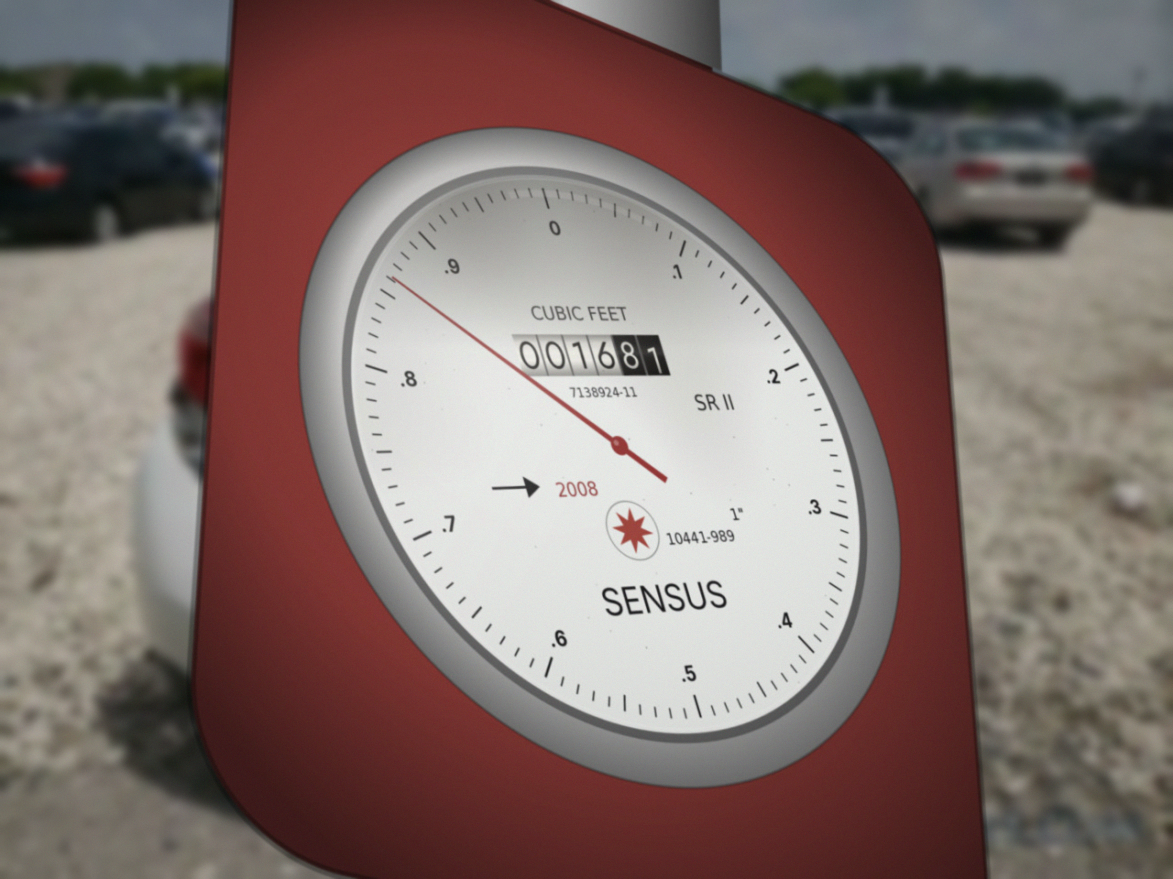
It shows 1680.86ft³
